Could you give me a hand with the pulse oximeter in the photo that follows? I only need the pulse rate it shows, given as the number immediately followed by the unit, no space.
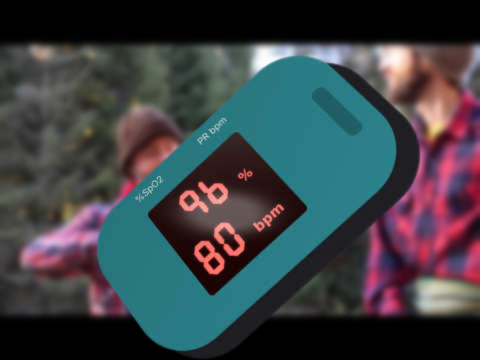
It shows 80bpm
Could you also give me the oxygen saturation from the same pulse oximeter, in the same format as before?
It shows 96%
